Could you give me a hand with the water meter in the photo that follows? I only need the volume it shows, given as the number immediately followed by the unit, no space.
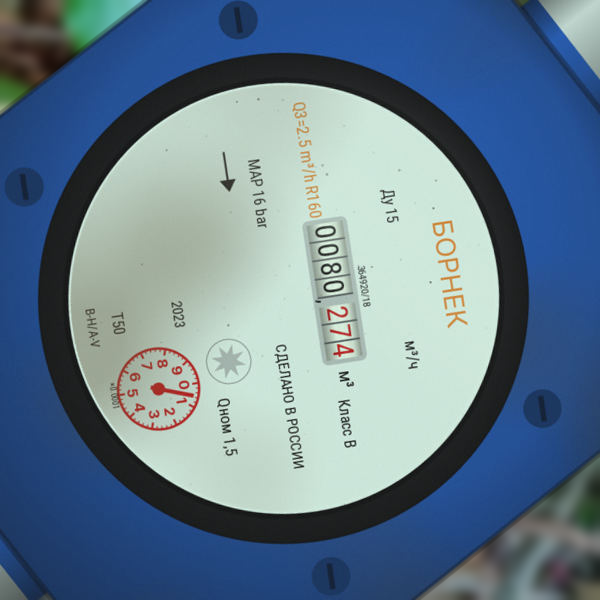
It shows 80.2740m³
